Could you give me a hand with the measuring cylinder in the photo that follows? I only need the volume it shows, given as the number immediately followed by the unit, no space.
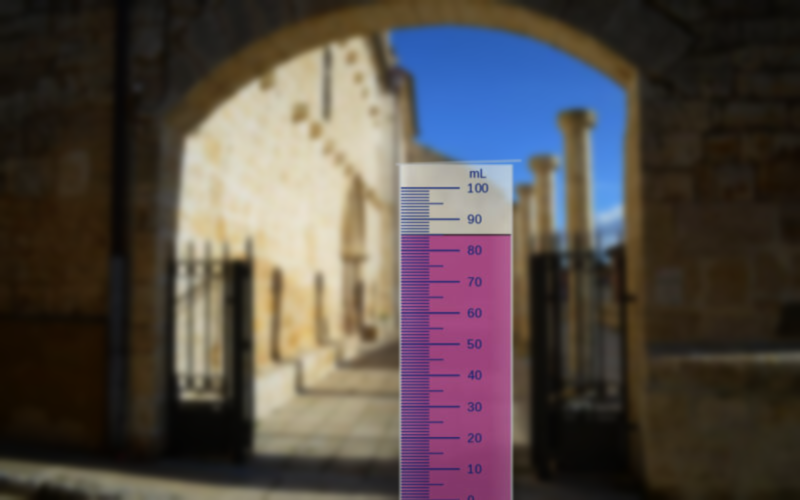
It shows 85mL
